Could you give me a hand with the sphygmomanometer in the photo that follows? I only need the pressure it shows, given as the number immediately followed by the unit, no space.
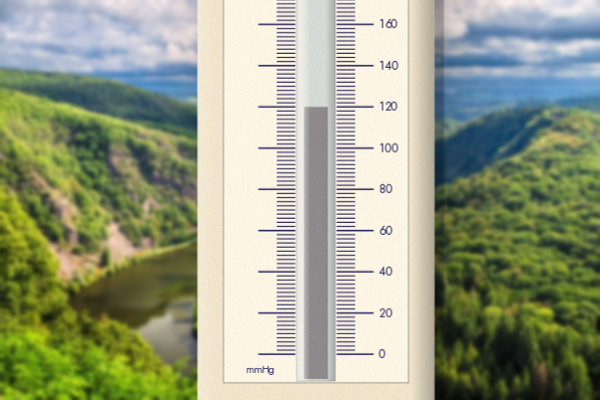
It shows 120mmHg
